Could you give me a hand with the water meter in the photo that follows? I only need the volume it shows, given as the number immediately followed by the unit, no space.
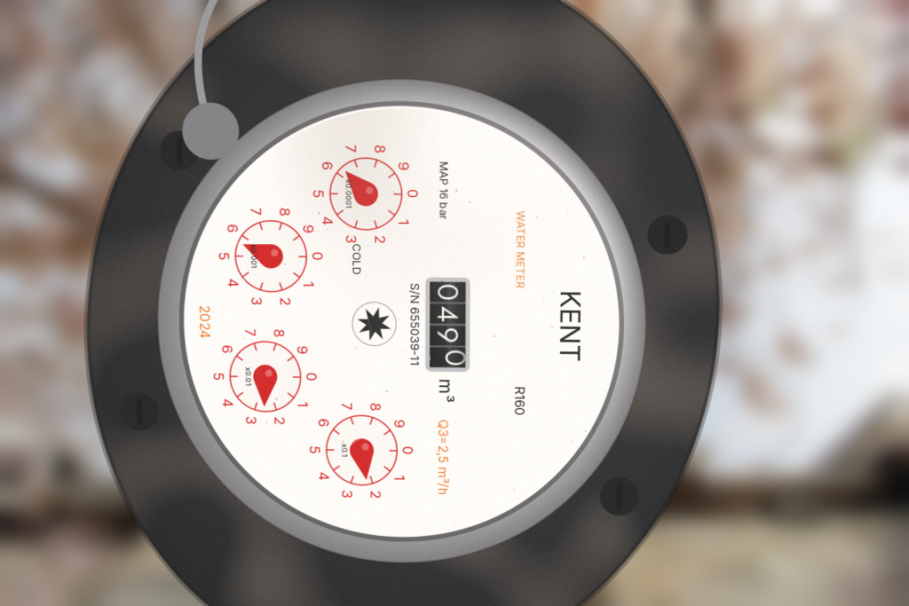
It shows 490.2256m³
